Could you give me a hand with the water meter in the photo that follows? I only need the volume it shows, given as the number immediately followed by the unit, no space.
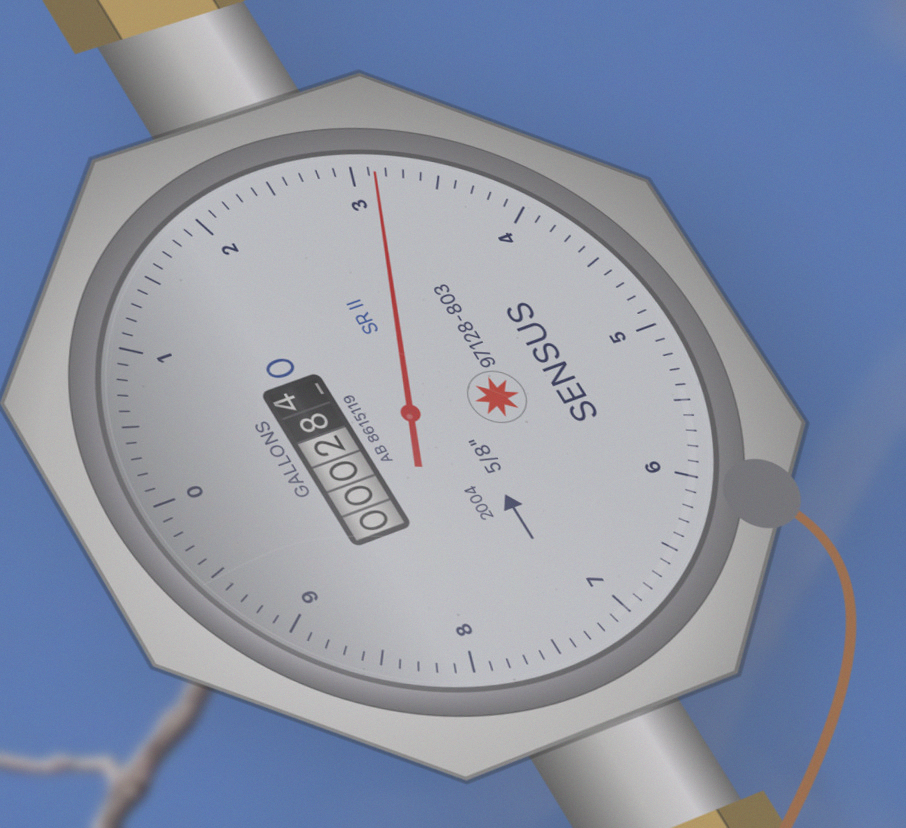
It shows 2843.1gal
